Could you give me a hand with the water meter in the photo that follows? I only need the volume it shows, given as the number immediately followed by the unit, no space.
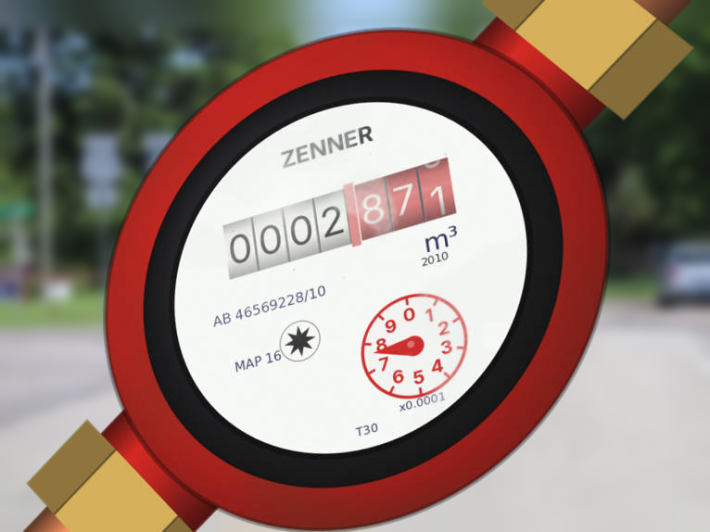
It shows 2.8707m³
